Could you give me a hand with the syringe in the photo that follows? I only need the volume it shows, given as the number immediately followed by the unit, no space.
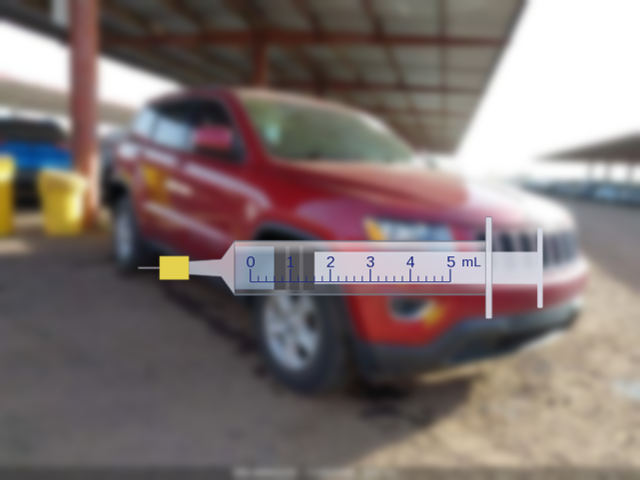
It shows 0.6mL
